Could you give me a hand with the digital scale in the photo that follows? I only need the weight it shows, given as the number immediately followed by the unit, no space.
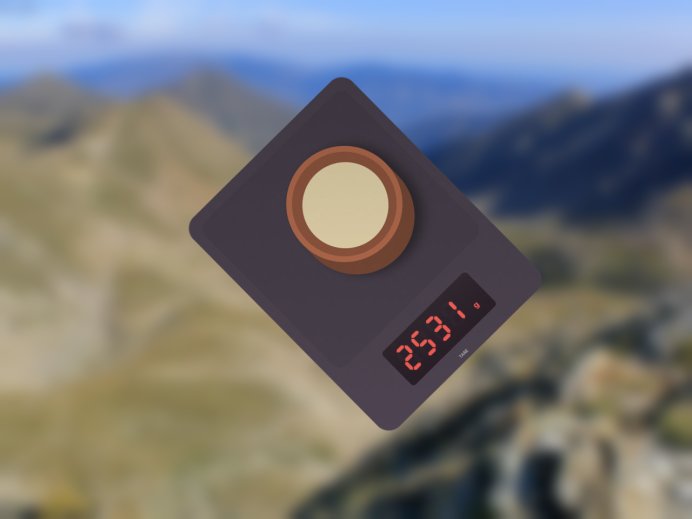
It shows 2531g
